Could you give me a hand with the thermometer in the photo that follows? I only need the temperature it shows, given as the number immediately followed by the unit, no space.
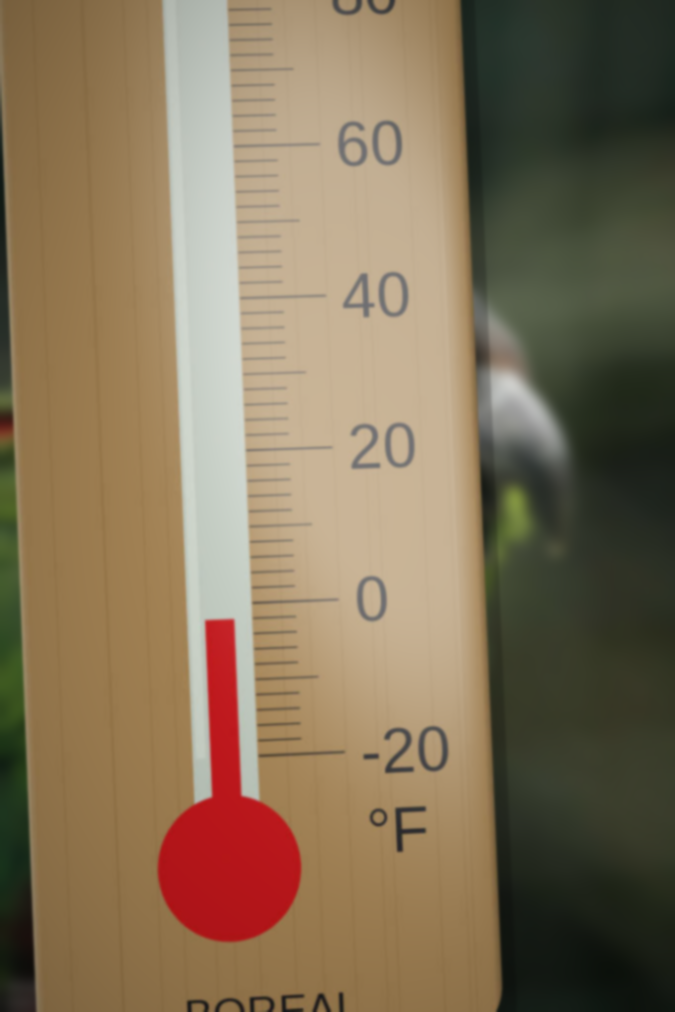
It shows -2°F
